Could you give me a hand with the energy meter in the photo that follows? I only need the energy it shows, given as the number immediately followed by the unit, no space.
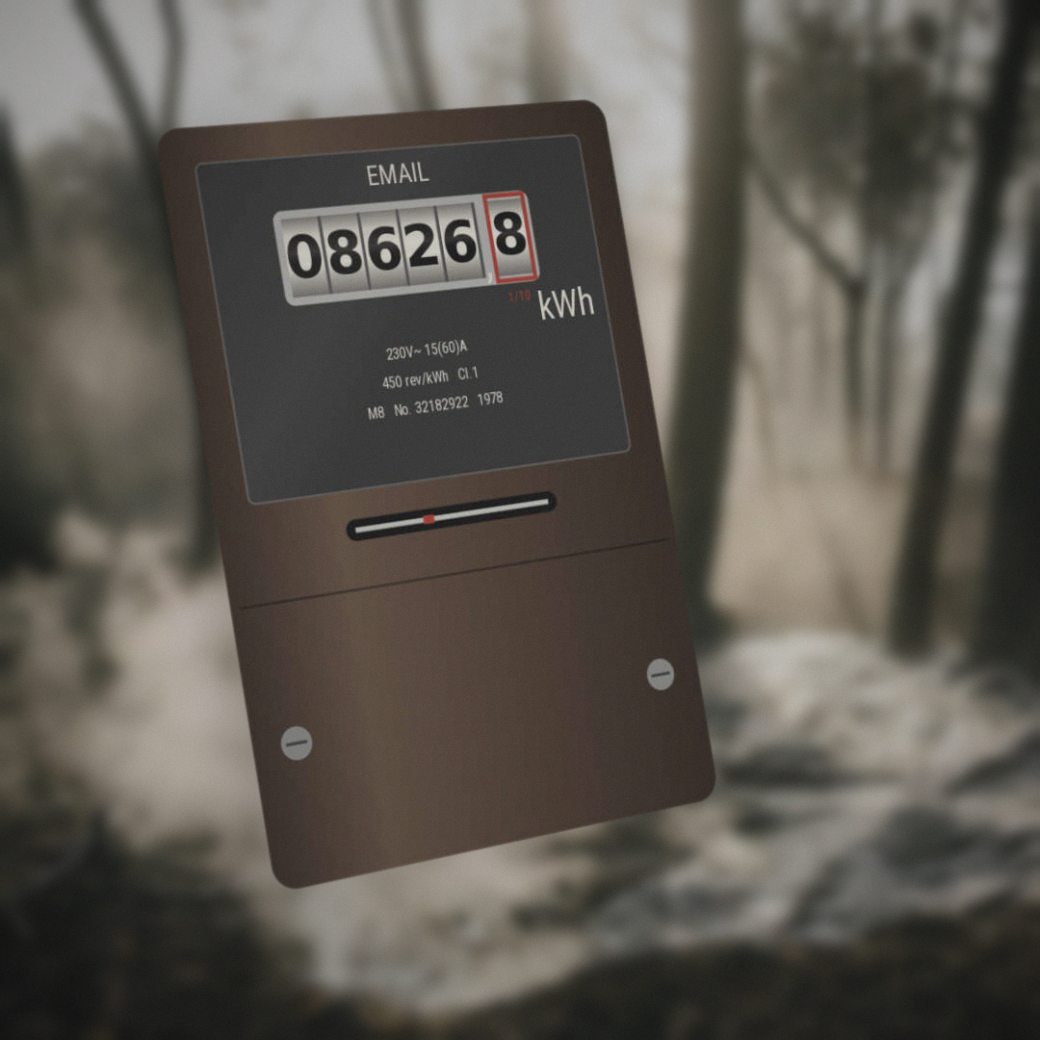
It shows 8626.8kWh
